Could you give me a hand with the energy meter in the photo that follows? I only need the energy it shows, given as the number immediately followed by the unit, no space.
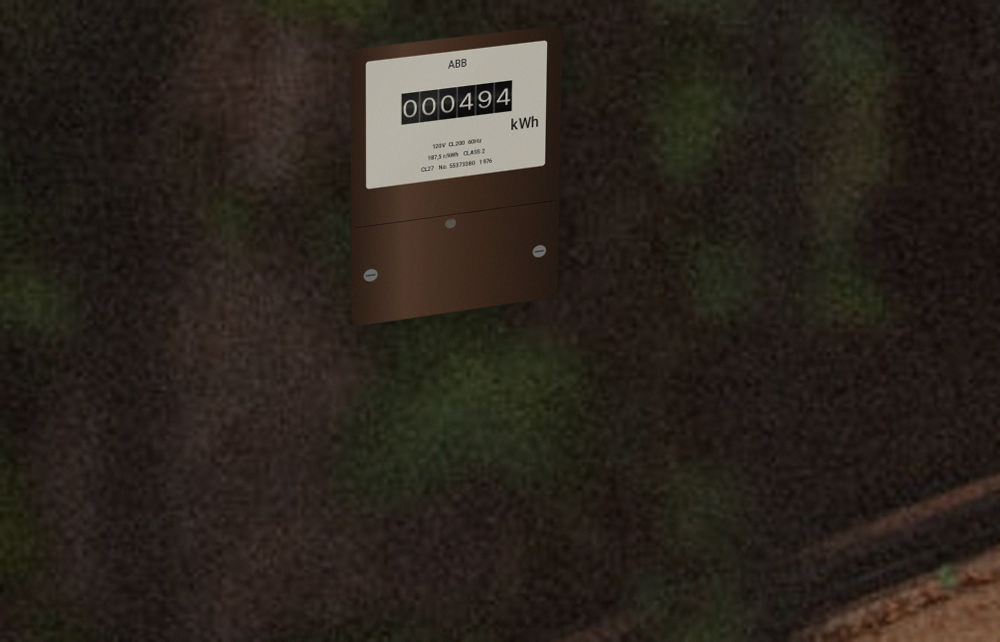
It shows 494kWh
